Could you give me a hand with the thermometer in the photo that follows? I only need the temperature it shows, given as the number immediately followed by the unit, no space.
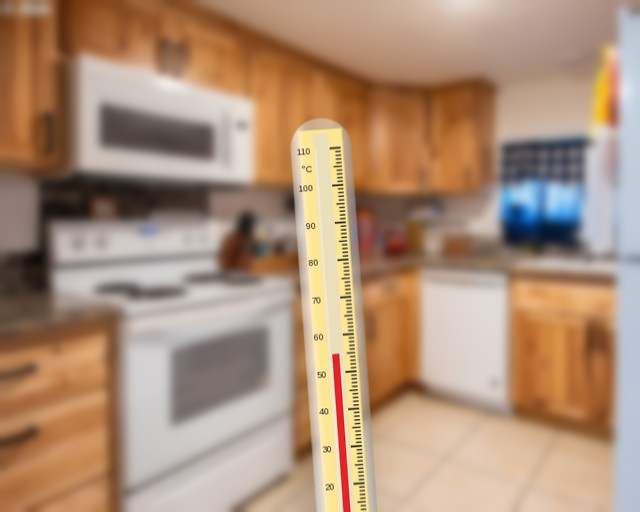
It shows 55°C
